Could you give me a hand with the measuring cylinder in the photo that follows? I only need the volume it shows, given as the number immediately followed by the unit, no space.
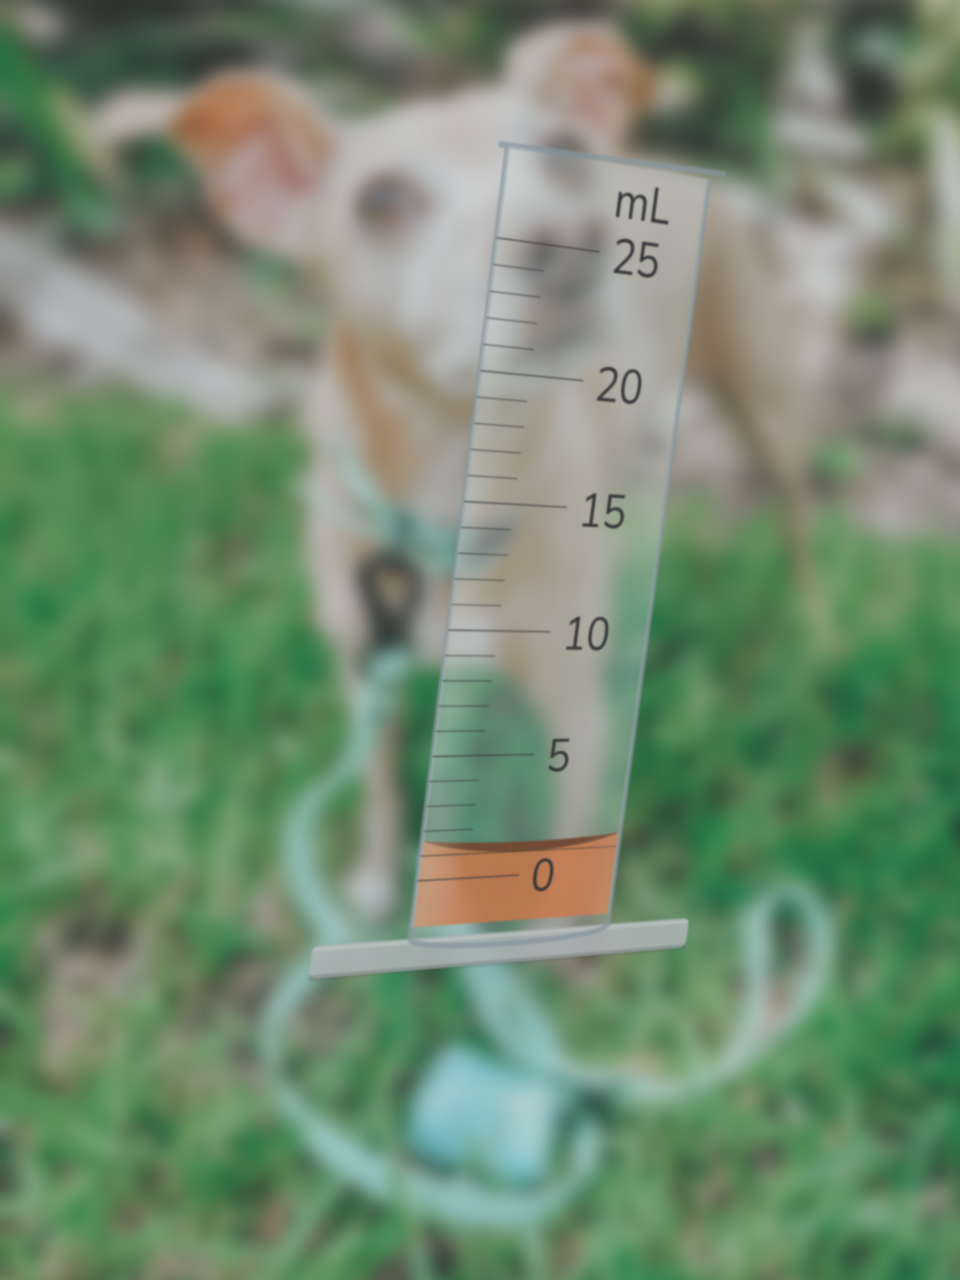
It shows 1mL
